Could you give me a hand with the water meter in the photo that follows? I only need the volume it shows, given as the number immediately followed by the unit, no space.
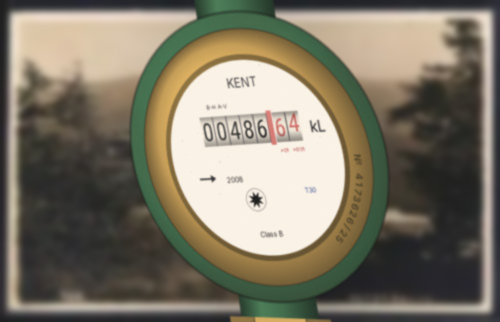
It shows 486.64kL
